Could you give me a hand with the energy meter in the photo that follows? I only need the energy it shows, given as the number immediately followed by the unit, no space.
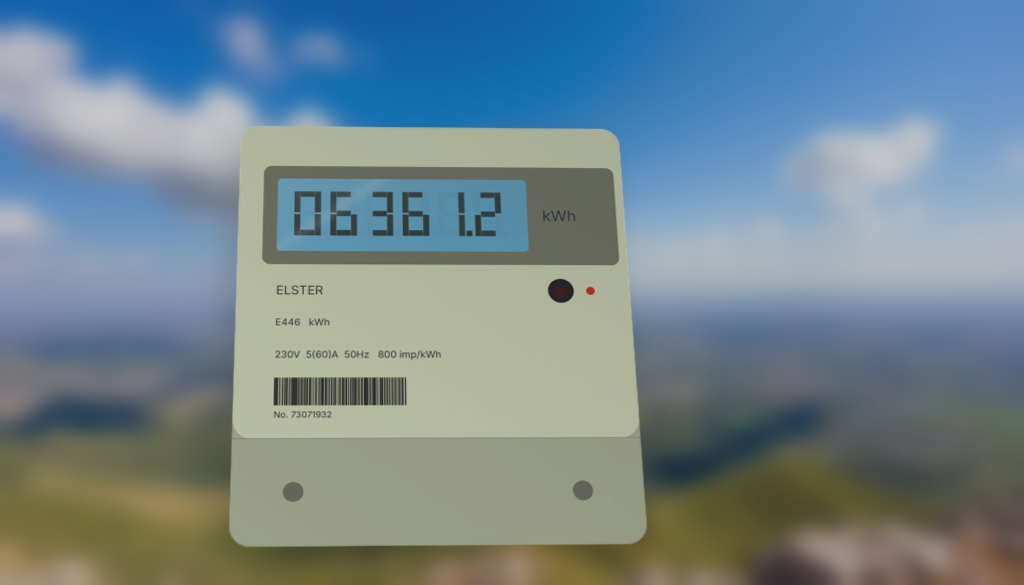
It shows 6361.2kWh
